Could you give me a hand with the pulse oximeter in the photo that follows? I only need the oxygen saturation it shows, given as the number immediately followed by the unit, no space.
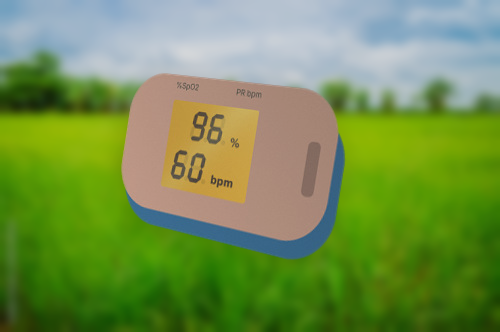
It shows 96%
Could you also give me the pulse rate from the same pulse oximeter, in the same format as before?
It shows 60bpm
